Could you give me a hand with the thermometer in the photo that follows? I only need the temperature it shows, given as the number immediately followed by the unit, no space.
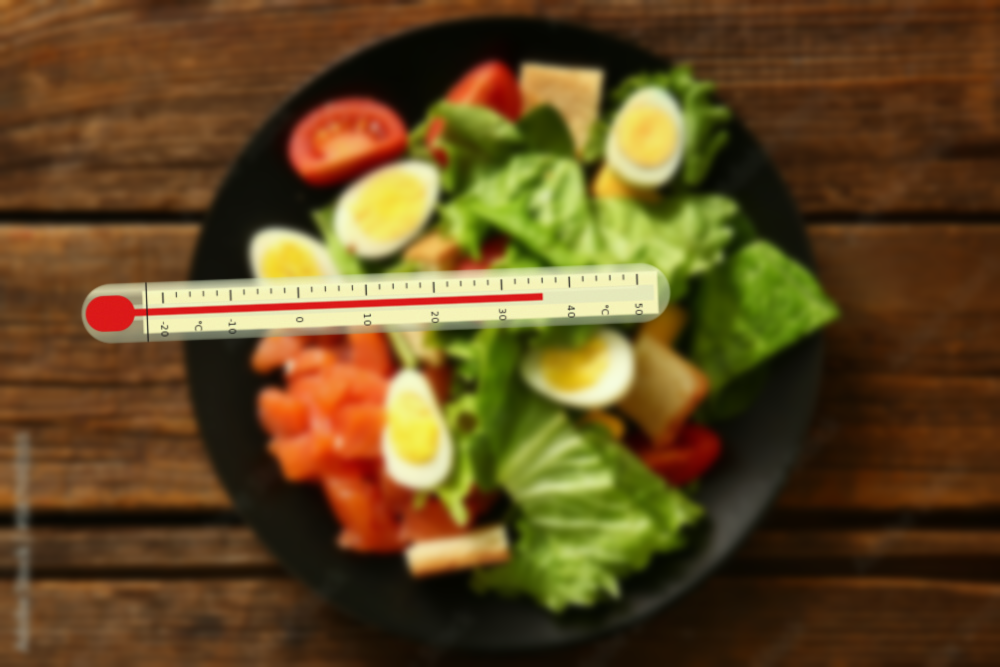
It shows 36°C
